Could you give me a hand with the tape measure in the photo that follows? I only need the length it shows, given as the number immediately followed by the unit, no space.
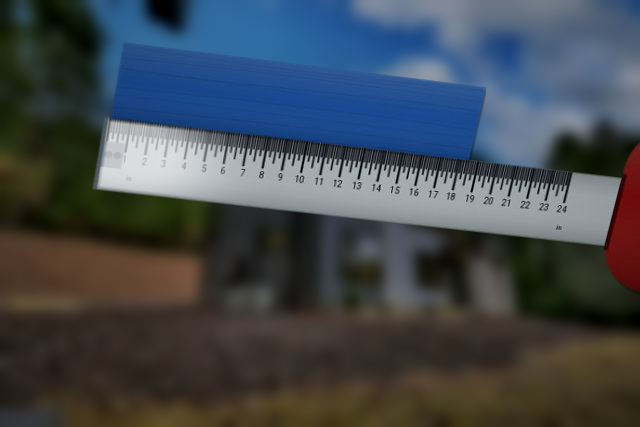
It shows 18.5in
